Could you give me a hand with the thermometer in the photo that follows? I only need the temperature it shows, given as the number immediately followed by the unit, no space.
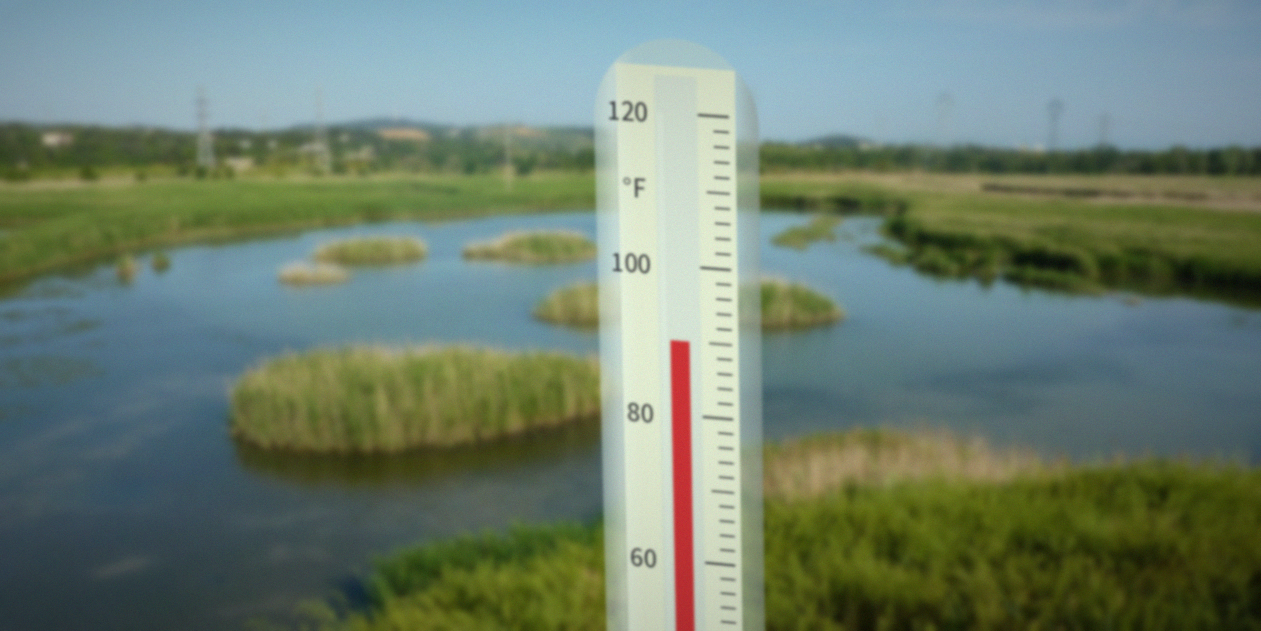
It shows 90°F
